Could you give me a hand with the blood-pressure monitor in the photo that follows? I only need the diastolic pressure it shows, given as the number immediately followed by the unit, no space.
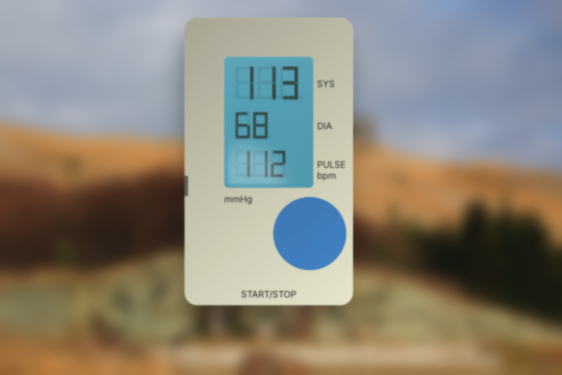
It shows 68mmHg
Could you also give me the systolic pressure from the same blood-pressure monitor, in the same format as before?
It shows 113mmHg
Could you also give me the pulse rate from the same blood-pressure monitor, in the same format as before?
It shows 112bpm
